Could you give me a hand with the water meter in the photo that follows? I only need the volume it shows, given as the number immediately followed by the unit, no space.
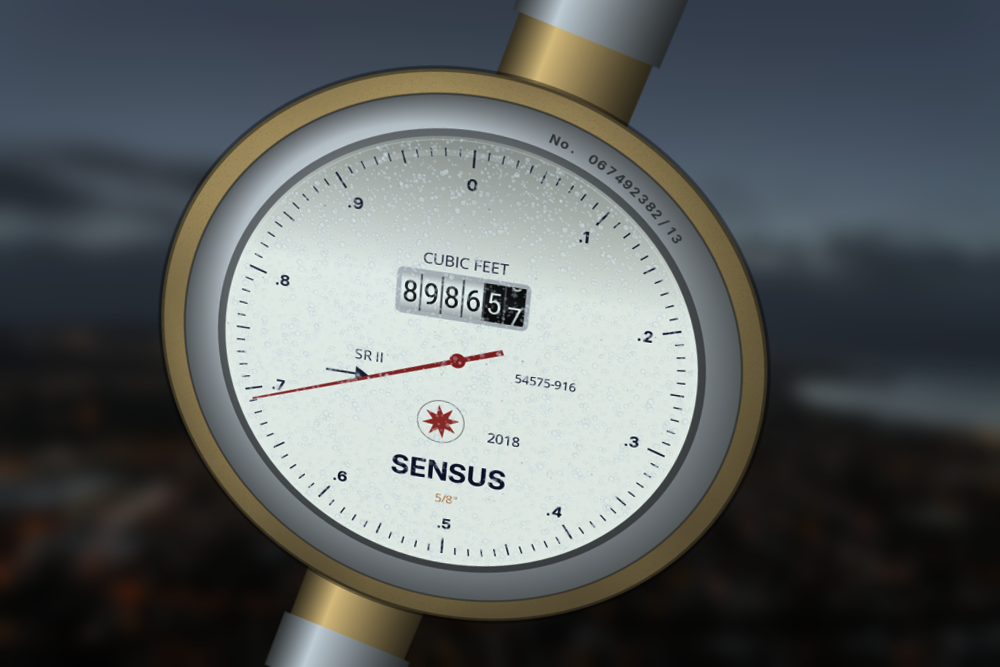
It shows 898656.69ft³
